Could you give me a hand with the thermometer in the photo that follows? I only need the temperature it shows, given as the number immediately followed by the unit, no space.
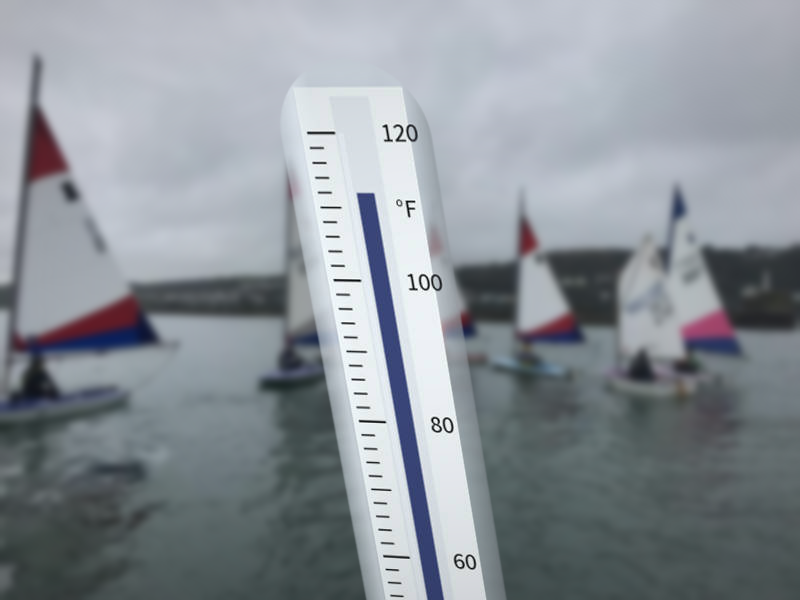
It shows 112°F
